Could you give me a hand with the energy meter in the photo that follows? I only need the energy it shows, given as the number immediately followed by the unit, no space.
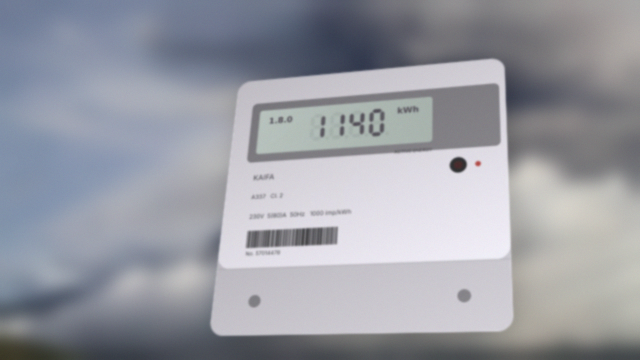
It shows 1140kWh
